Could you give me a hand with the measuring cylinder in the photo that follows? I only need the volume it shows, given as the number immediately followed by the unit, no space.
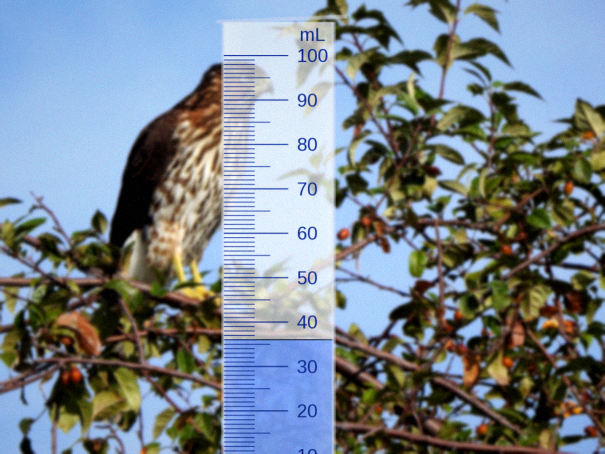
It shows 36mL
